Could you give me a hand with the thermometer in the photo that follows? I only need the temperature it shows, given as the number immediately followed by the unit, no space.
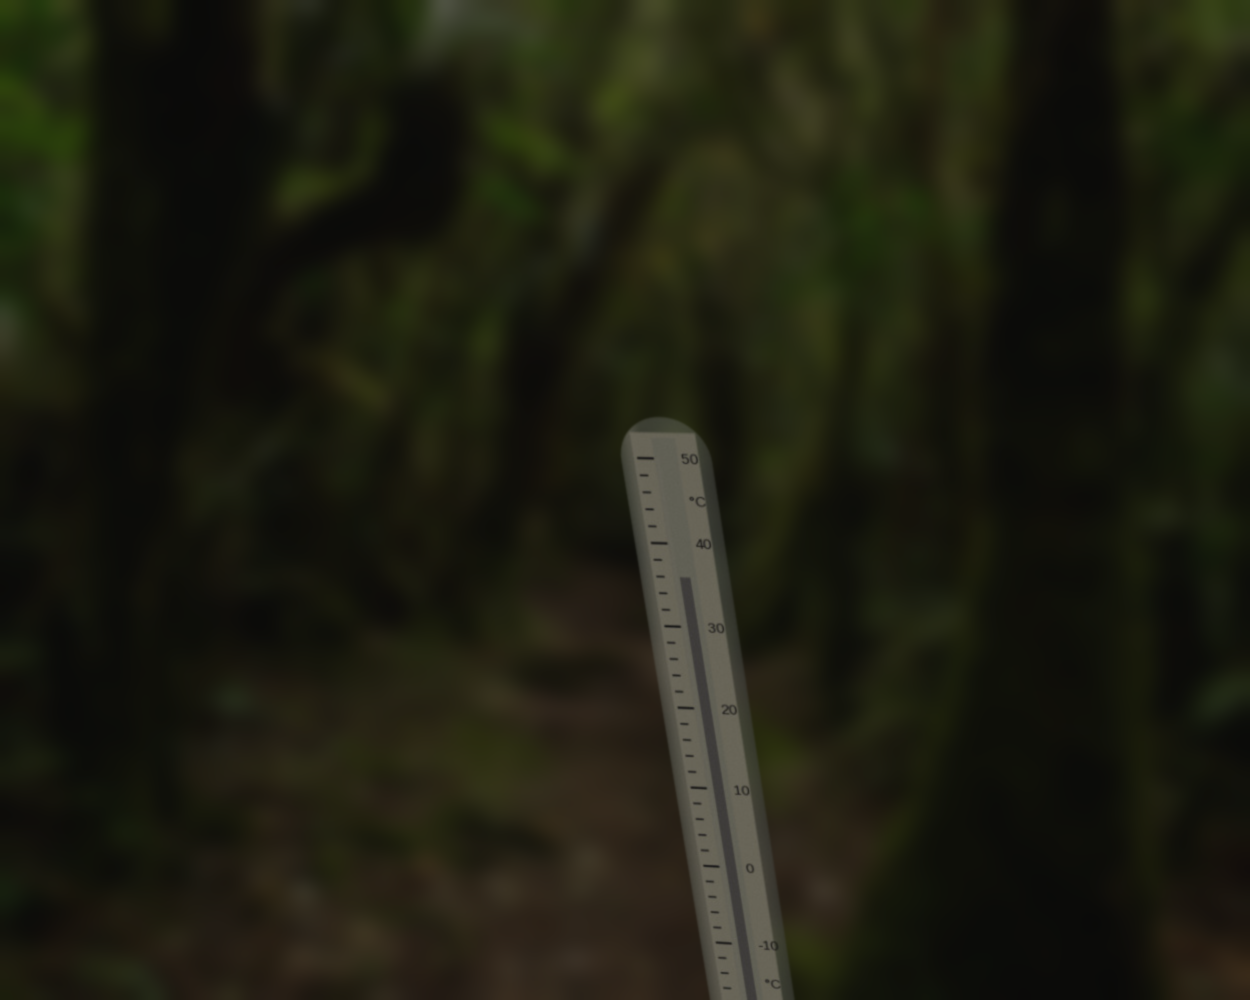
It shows 36°C
